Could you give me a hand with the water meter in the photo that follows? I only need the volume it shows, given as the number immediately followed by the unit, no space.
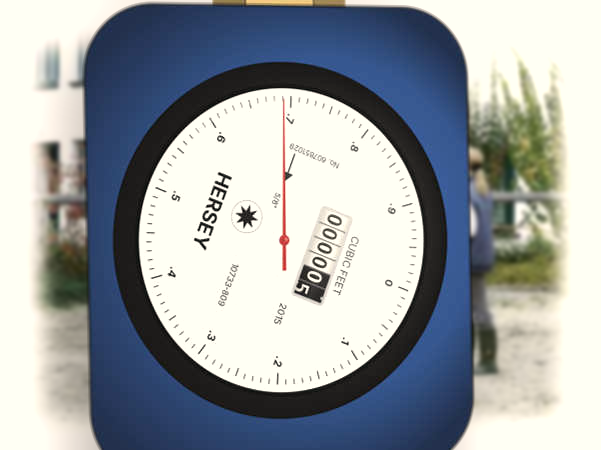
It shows 4.69ft³
